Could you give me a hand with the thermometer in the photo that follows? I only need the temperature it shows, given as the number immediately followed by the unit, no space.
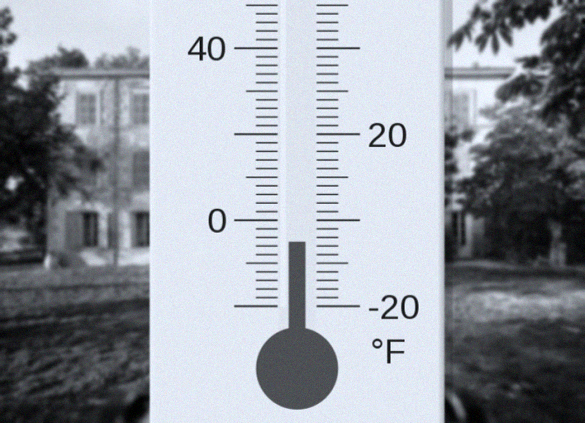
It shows -5°F
